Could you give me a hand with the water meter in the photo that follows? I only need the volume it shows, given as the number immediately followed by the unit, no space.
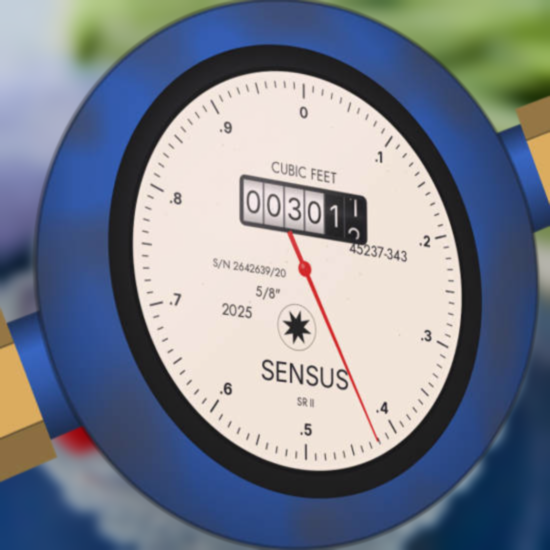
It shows 3011.42ft³
